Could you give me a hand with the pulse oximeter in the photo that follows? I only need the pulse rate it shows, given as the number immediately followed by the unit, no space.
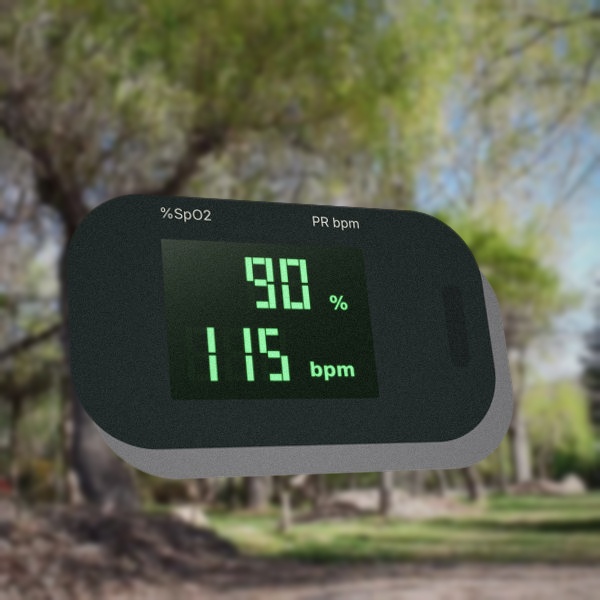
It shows 115bpm
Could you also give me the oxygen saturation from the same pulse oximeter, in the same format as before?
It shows 90%
